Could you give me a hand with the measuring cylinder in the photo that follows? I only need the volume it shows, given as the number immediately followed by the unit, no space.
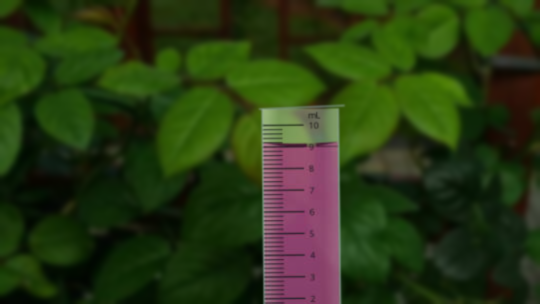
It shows 9mL
